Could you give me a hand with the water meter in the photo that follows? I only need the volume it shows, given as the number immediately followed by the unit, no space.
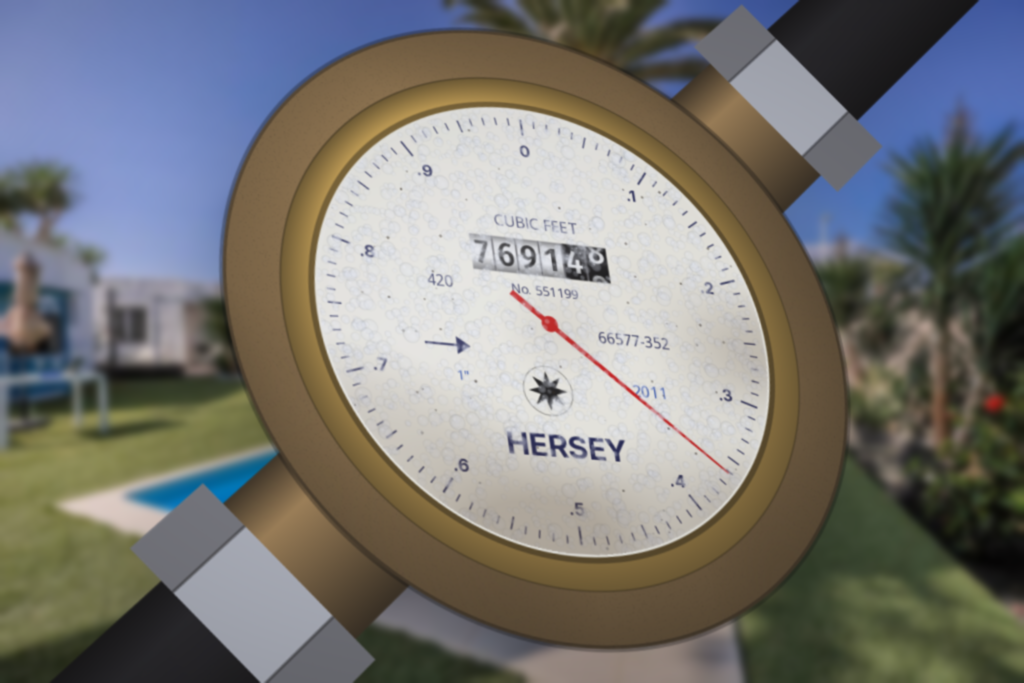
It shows 769148.36ft³
